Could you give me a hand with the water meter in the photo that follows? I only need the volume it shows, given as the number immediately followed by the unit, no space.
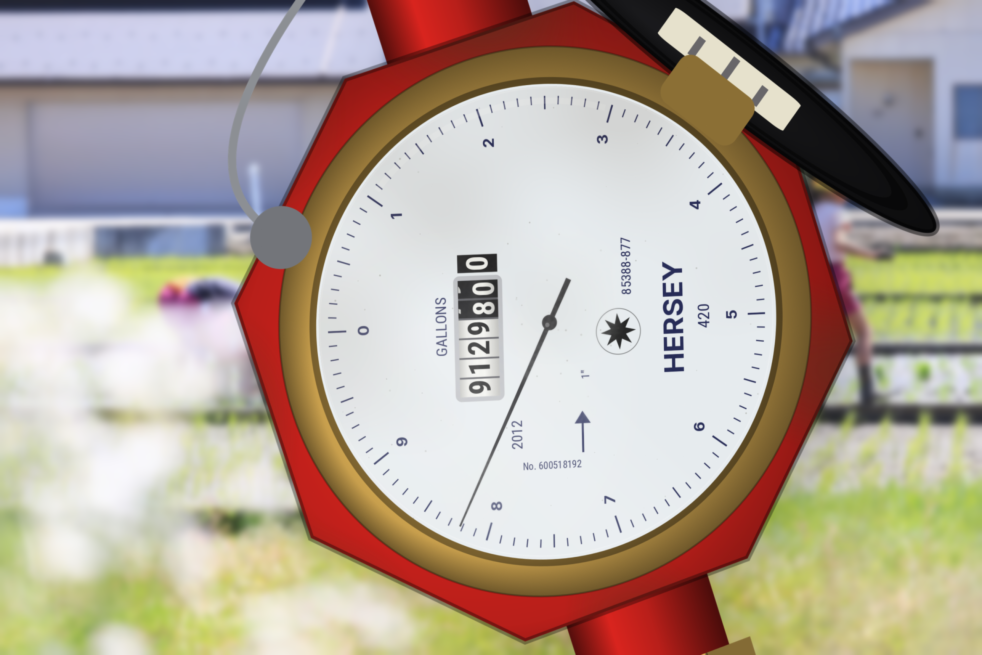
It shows 9129798.2gal
